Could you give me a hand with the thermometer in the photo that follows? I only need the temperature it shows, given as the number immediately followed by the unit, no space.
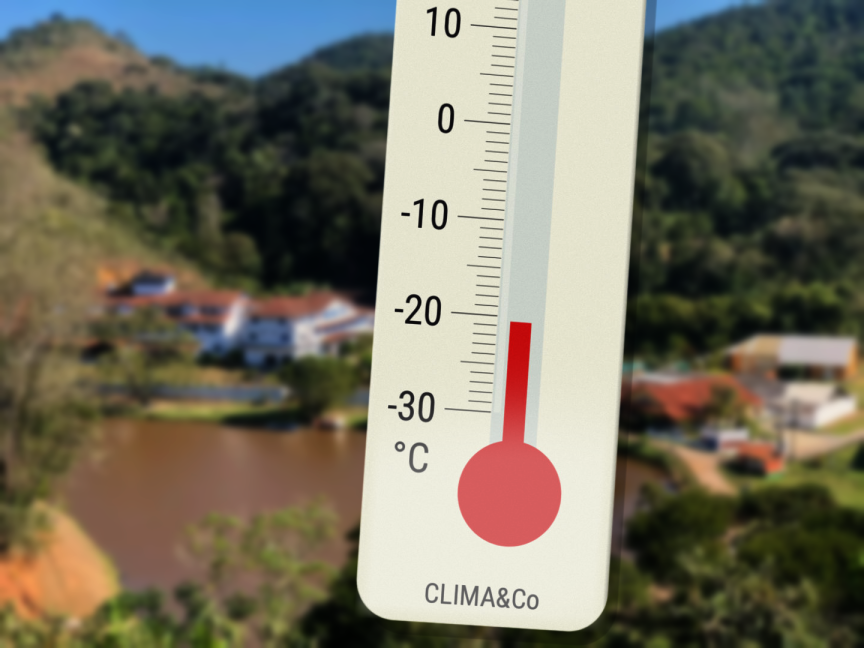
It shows -20.5°C
